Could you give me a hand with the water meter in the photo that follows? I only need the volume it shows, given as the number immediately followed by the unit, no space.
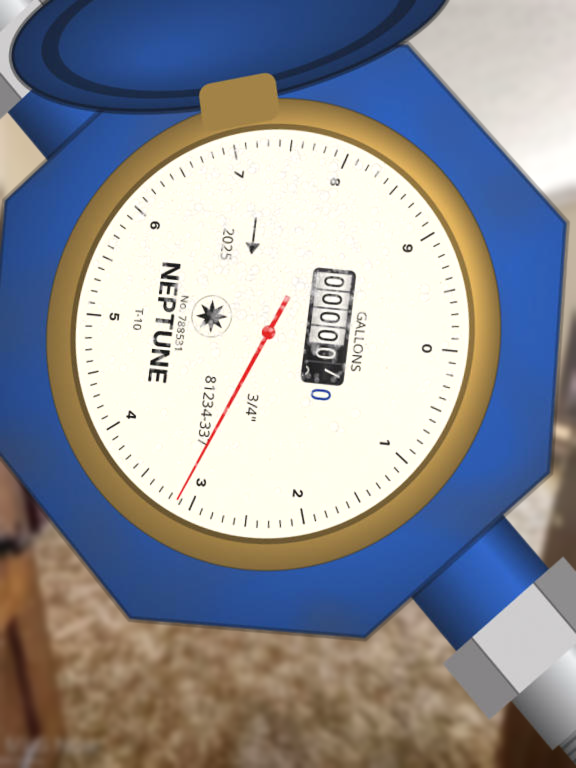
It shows 73.1gal
